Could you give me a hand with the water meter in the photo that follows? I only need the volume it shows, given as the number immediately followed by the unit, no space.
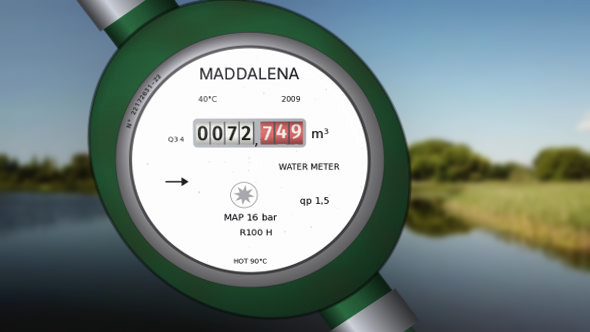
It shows 72.749m³
